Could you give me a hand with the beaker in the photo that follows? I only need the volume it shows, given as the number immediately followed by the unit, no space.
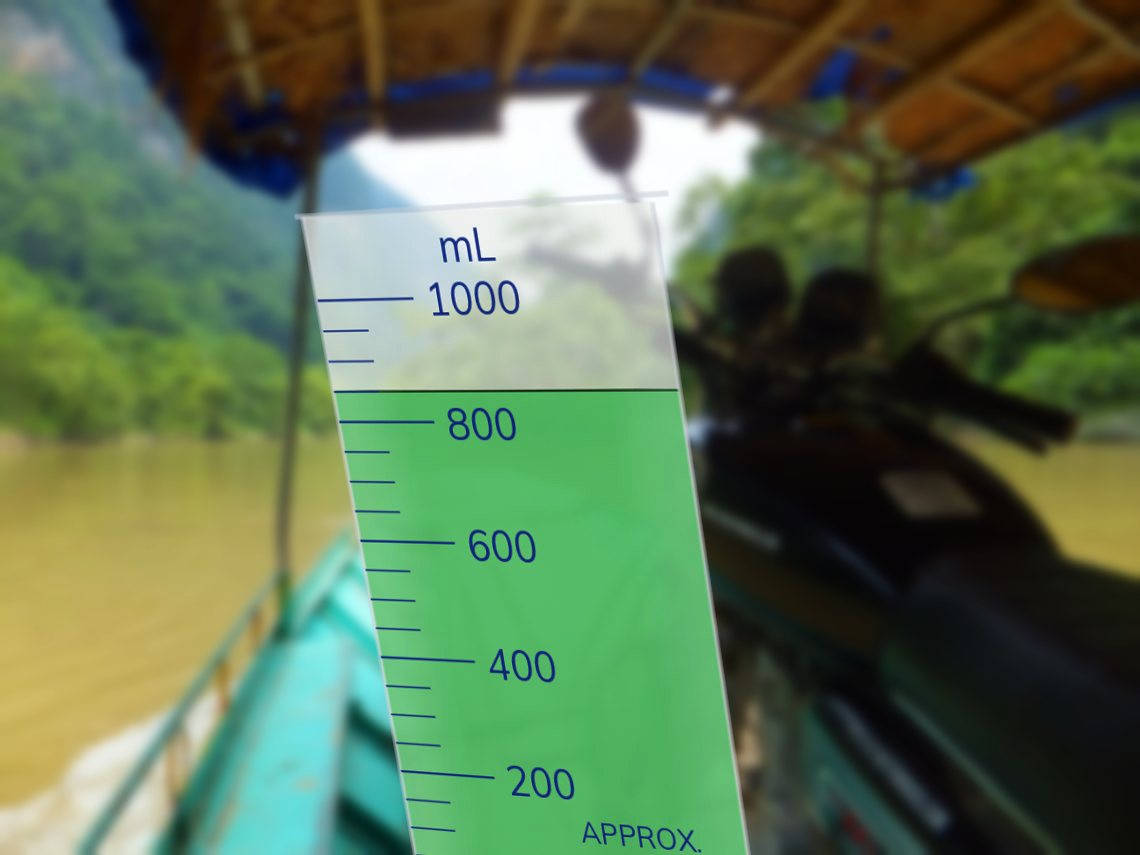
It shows 850mL
